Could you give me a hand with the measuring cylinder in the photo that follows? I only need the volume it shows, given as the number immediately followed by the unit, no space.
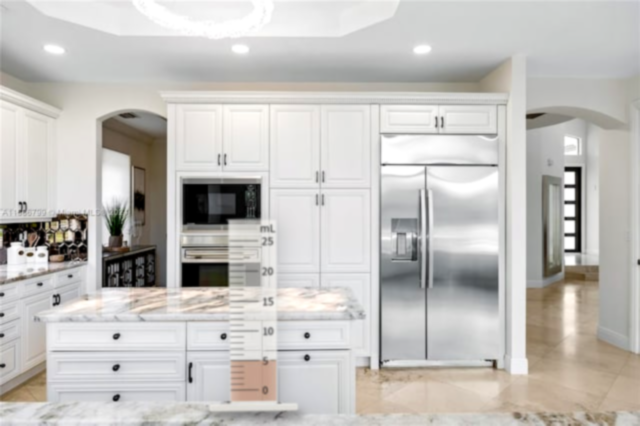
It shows 5mL
